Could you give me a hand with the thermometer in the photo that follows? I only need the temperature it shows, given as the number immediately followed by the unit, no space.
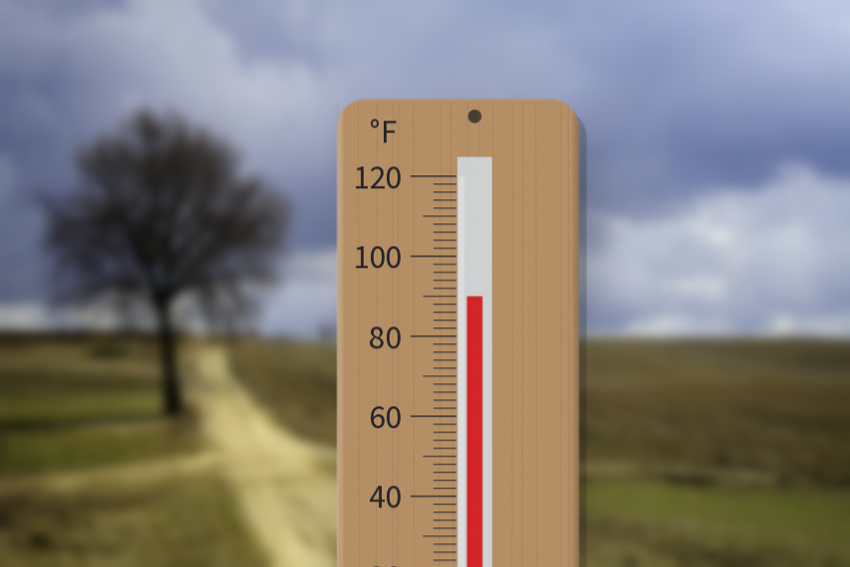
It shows 90°F
